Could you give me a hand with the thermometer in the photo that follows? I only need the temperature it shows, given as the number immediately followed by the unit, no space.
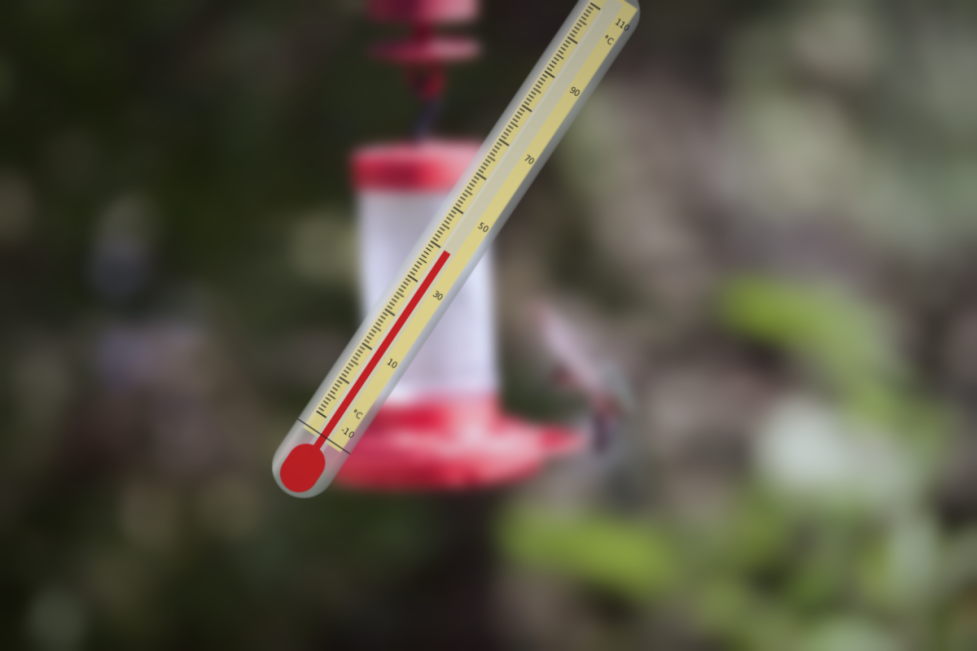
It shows 40°C
